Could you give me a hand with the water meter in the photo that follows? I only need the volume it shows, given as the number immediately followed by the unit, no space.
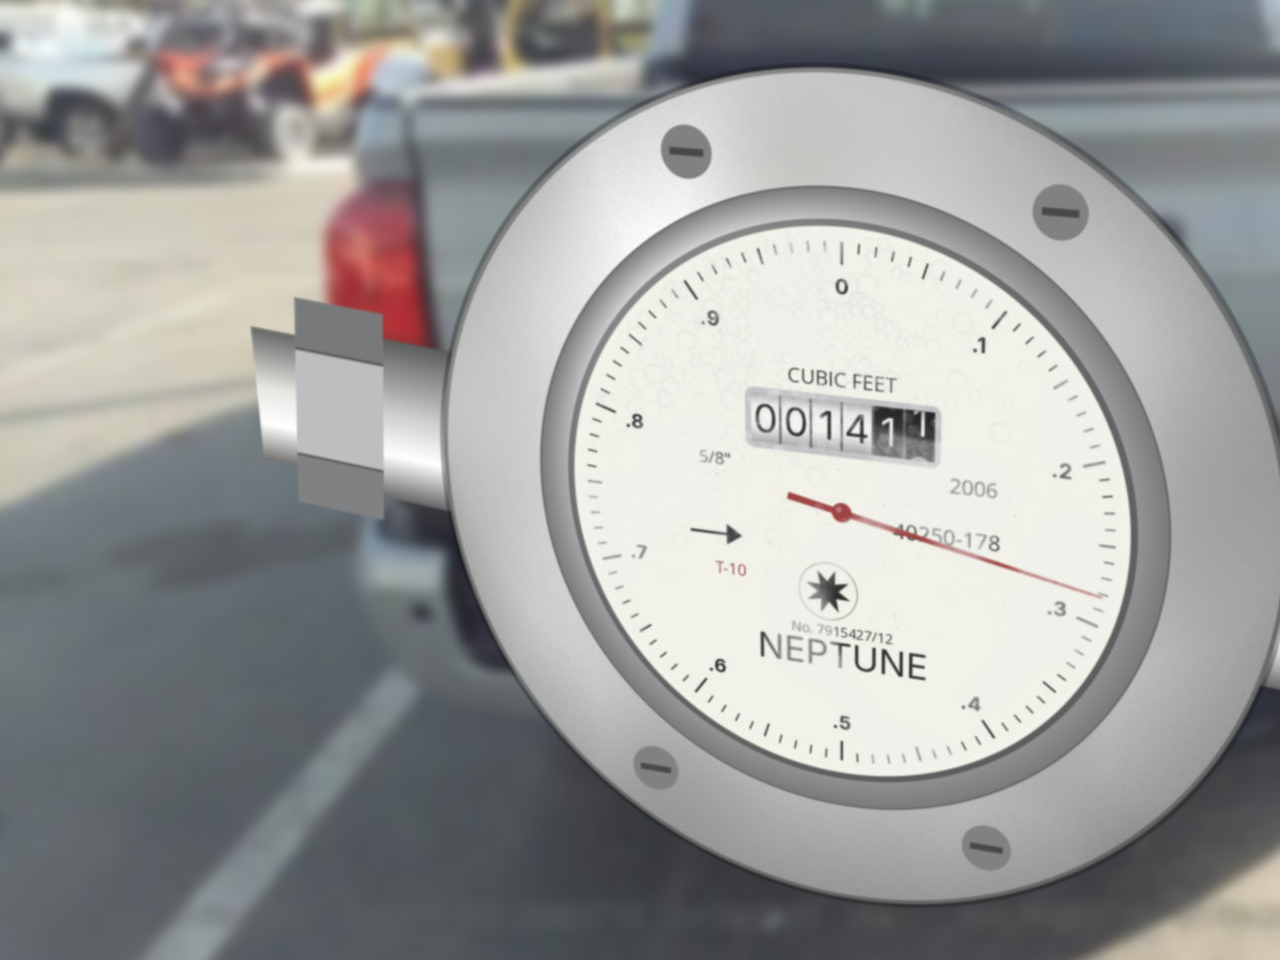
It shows 1411.28ft³
